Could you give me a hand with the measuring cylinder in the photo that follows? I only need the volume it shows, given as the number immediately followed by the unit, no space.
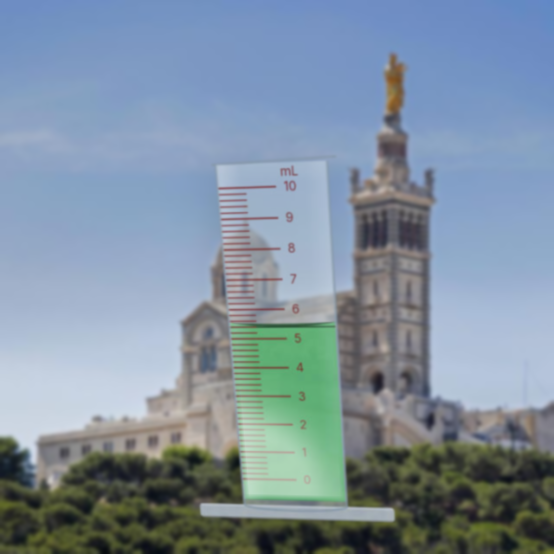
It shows 5.4mL
